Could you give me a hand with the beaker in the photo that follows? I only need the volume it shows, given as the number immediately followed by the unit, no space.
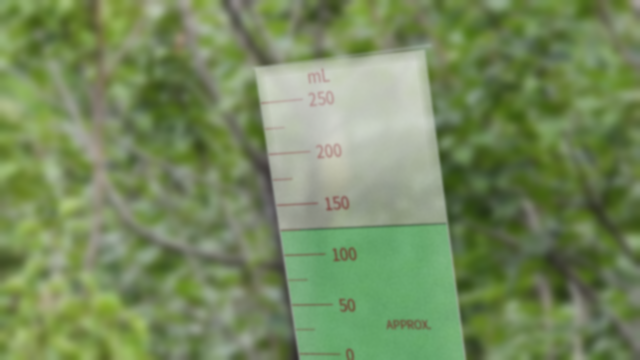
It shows 125mL
